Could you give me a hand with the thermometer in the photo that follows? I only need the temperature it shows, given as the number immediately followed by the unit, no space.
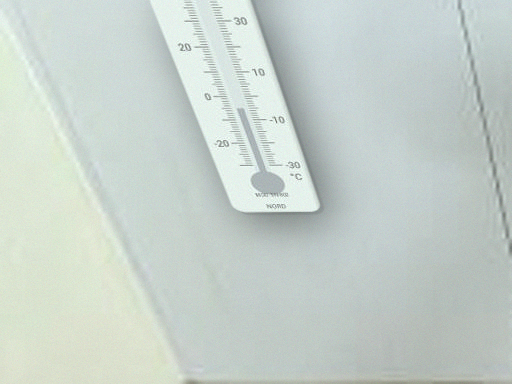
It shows -5°C
